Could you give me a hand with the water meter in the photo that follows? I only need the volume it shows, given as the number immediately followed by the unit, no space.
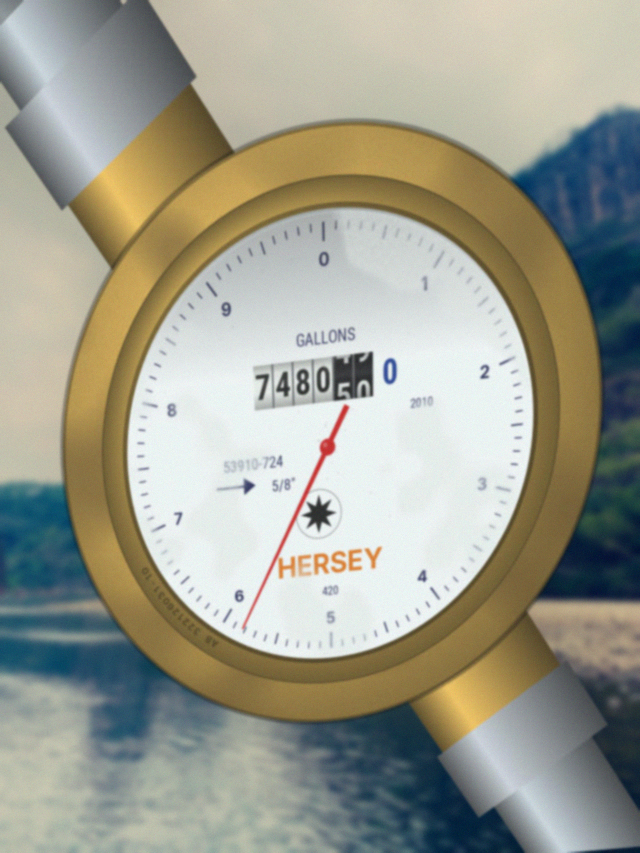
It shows 7480495.8gal
